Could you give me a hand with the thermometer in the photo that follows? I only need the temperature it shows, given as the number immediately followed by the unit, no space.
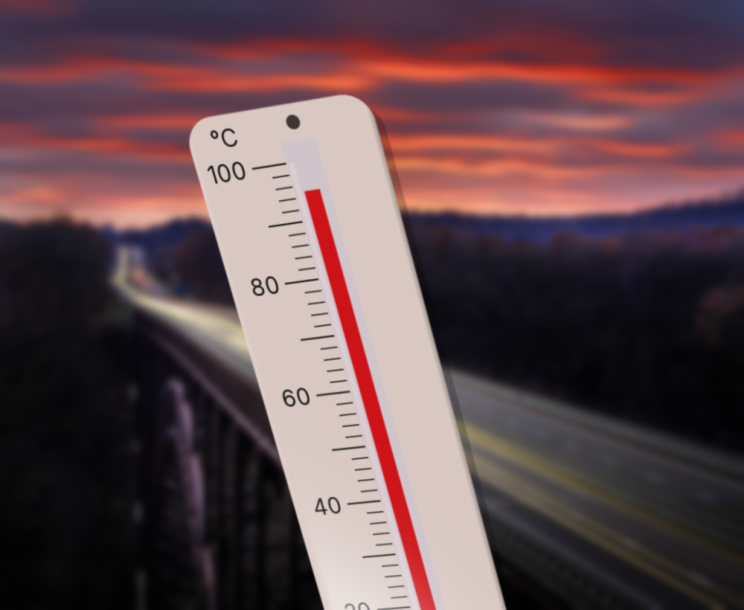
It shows 95°C
